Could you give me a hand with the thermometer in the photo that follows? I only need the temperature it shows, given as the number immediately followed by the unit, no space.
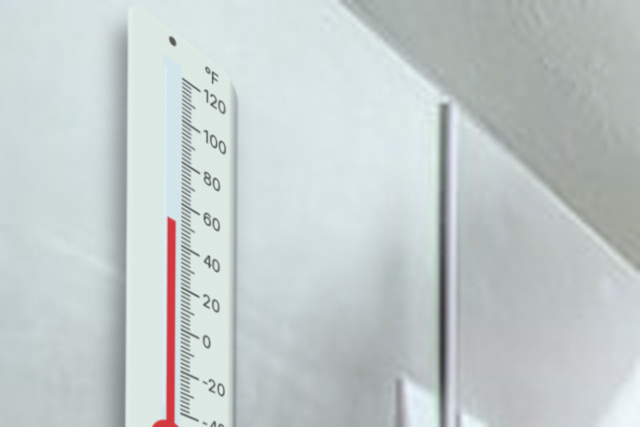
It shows 50°F
